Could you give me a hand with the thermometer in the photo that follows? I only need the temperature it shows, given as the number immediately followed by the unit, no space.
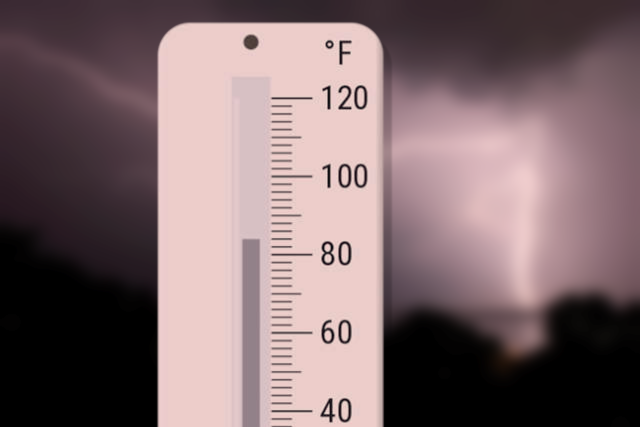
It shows 84°F
